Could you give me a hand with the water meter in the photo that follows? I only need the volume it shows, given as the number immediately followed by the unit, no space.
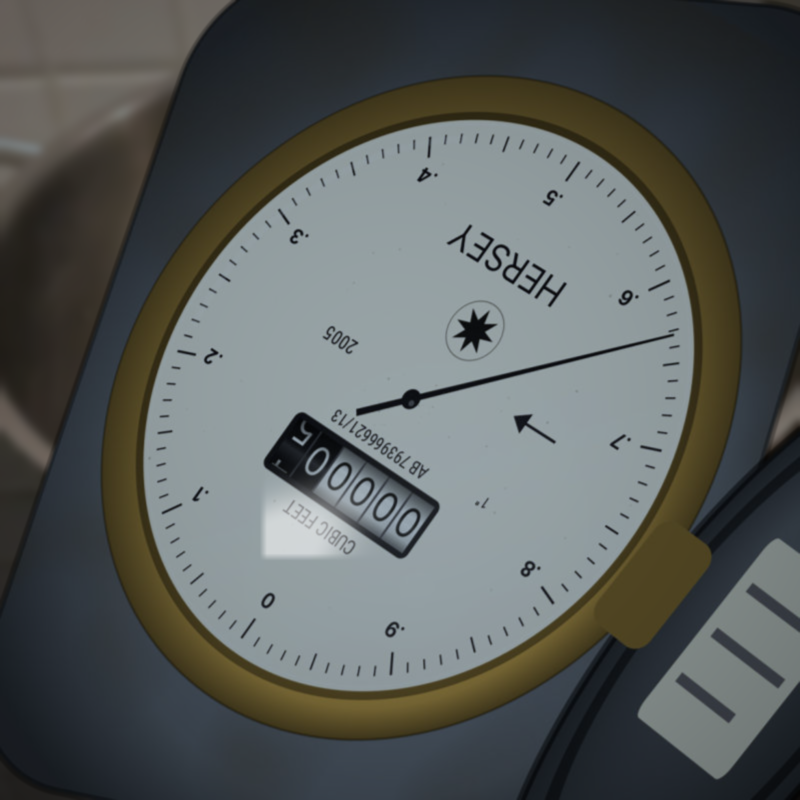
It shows 4.63ft³
